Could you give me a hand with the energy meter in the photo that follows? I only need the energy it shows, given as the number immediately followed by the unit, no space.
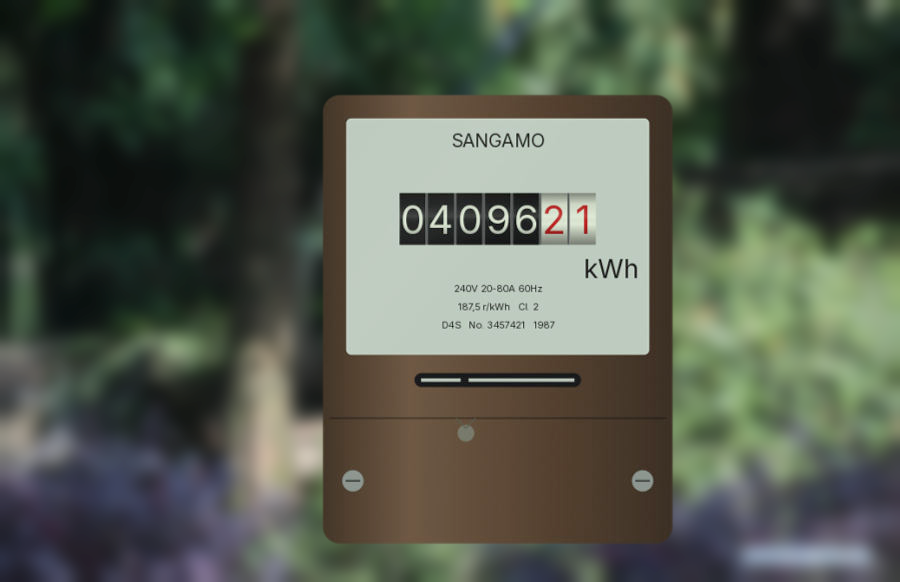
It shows 4096.21kWh
